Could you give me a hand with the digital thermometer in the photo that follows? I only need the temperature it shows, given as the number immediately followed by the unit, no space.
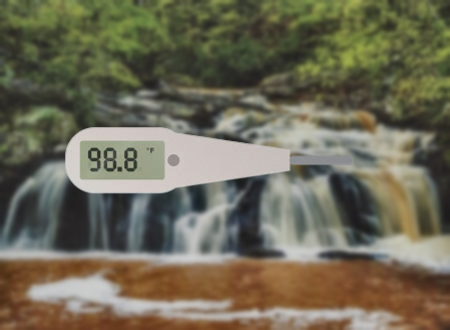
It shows 98.8°F
